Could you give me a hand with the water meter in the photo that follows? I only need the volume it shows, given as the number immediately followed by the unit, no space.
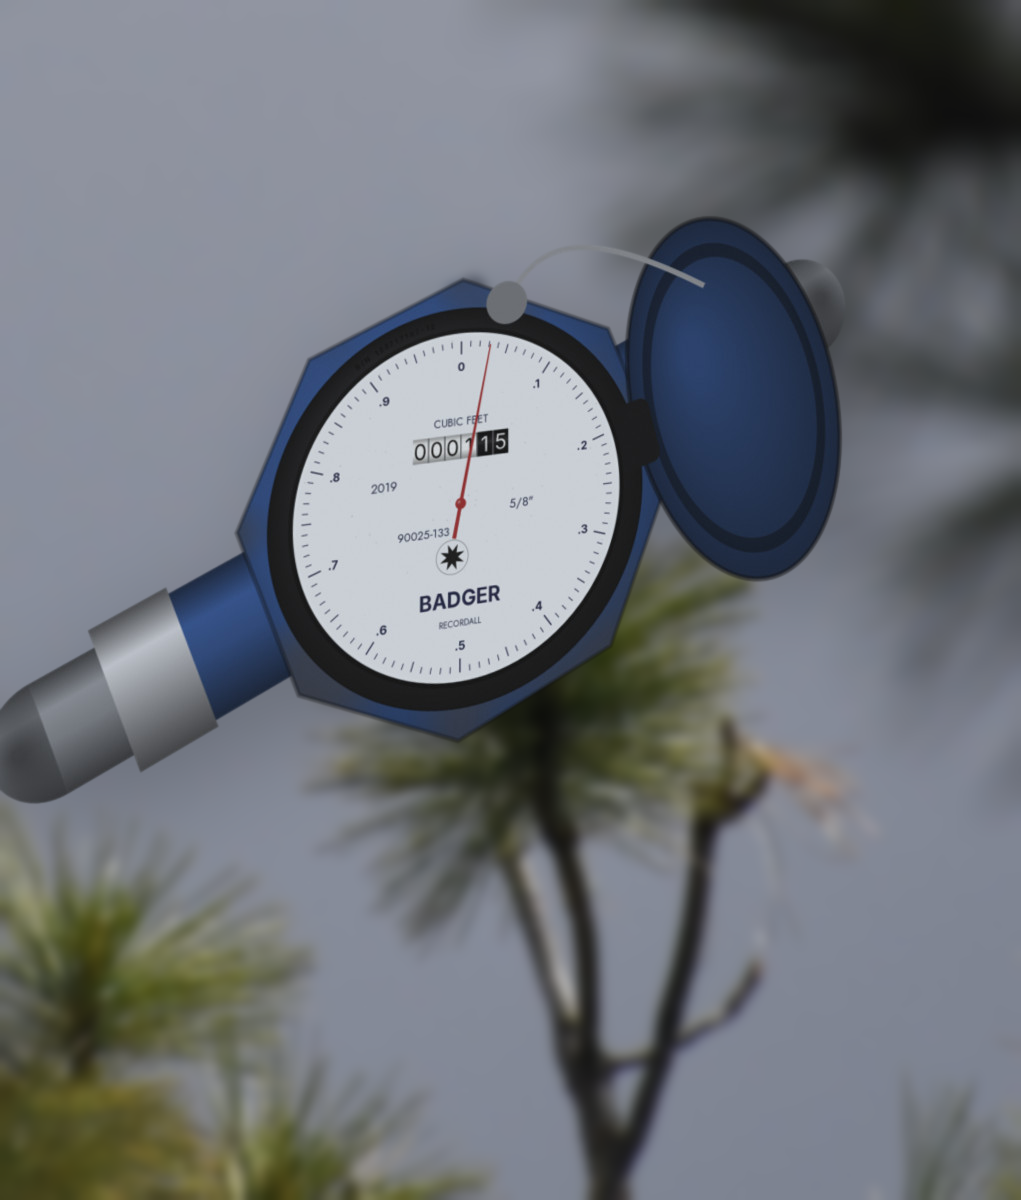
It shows 115.03ft³
